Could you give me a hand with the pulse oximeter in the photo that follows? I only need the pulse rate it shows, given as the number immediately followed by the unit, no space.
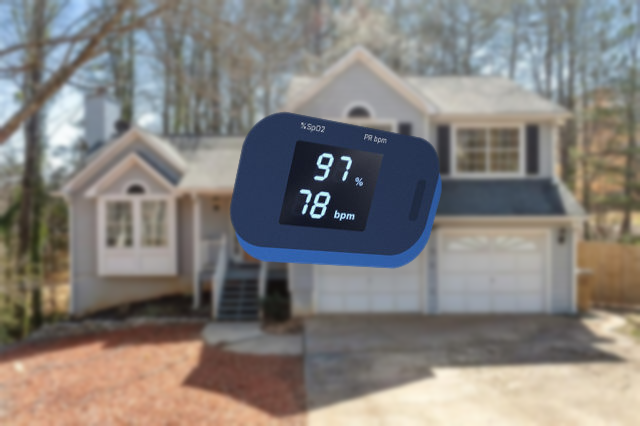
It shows 78bpm
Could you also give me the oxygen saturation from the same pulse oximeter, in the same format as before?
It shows 97%
